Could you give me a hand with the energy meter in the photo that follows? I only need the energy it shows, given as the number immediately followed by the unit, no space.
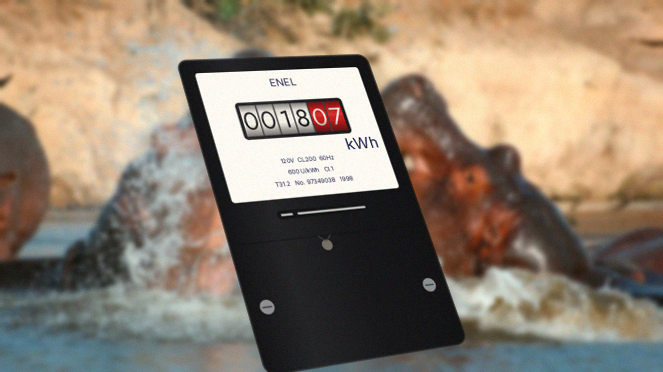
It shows 18.07kWh
